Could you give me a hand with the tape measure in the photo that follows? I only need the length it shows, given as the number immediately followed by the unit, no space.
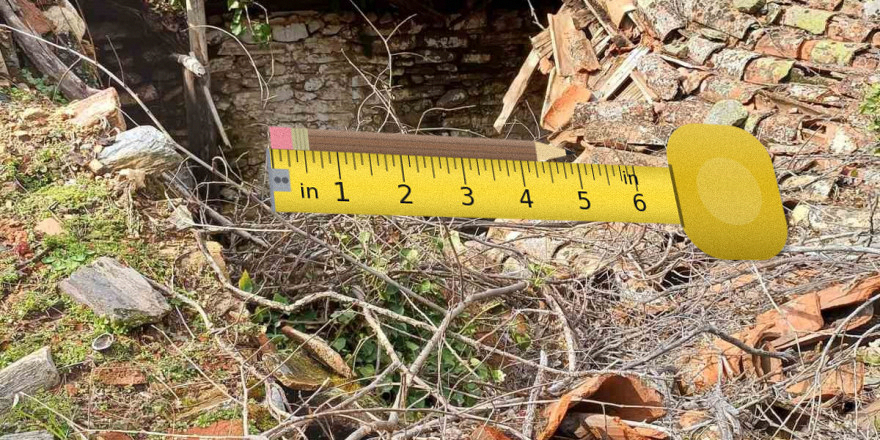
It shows 5in
